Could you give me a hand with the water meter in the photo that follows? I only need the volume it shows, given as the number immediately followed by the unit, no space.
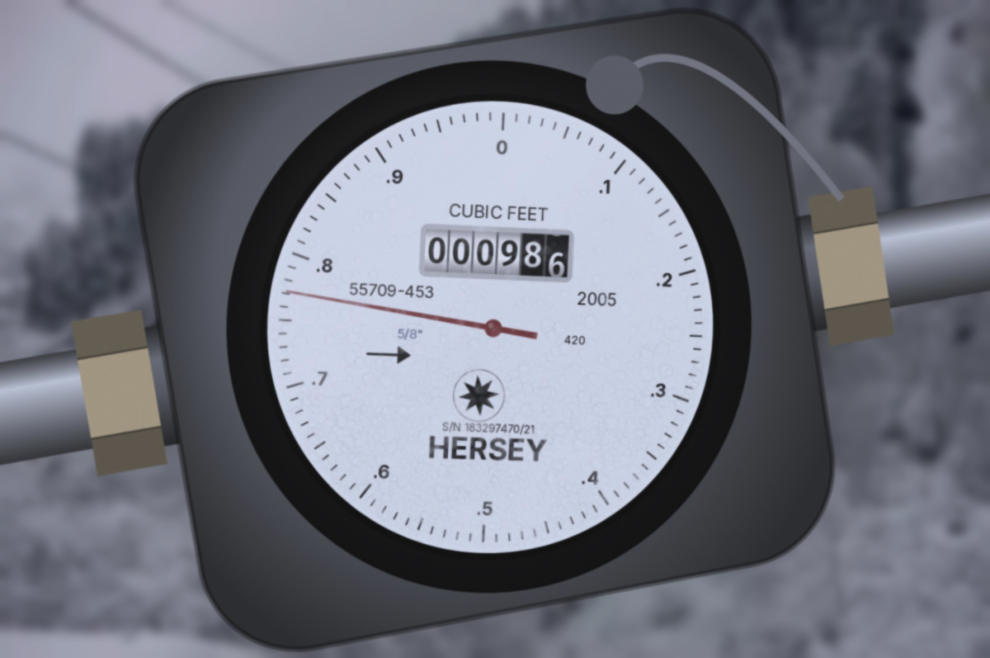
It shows 985.77ft³
